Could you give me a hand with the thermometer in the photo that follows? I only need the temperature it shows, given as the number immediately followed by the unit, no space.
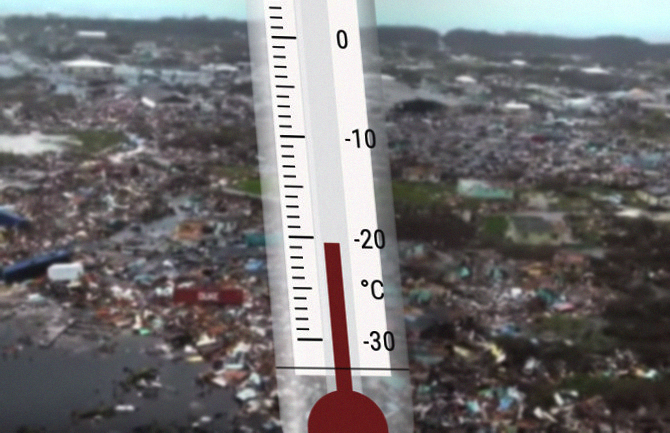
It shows -20.5°C
